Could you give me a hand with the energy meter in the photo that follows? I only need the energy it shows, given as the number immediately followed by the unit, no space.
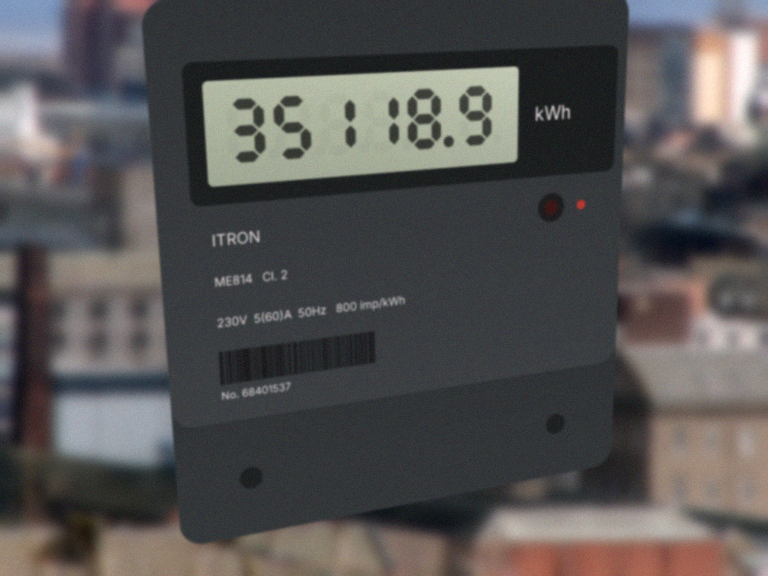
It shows 35118.9kWh
